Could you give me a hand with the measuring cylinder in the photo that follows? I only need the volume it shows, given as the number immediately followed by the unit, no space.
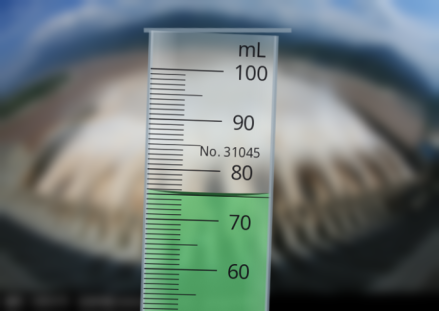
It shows 75mL
